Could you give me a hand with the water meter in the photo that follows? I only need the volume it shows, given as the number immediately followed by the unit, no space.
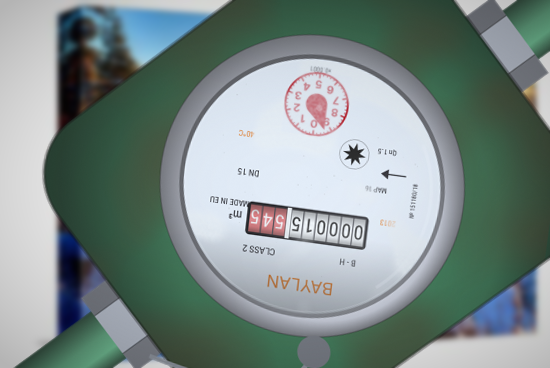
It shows 15.5449m³
